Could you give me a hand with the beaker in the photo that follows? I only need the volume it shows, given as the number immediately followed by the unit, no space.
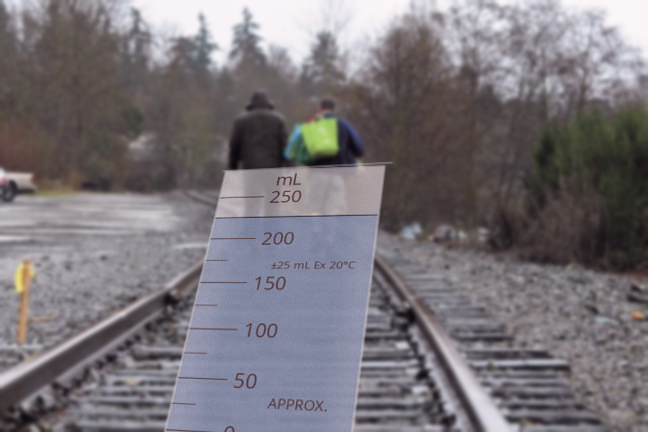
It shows 225mL
